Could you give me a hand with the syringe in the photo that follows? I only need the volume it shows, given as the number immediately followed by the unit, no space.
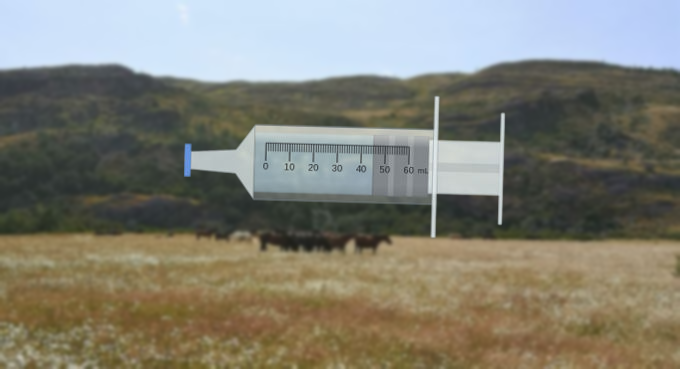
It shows 45mL
